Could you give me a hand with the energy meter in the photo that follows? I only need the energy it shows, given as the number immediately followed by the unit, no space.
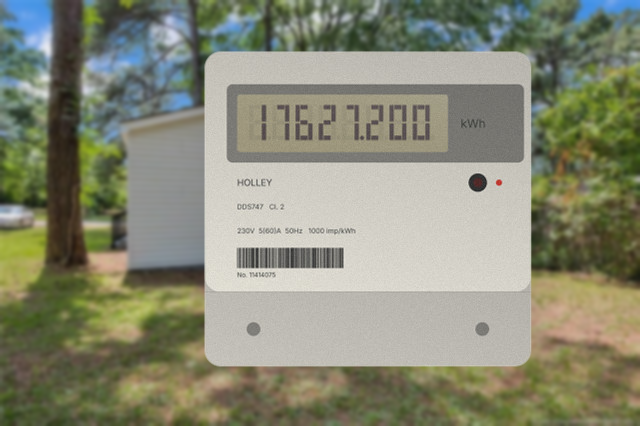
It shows 17627.200kWh
